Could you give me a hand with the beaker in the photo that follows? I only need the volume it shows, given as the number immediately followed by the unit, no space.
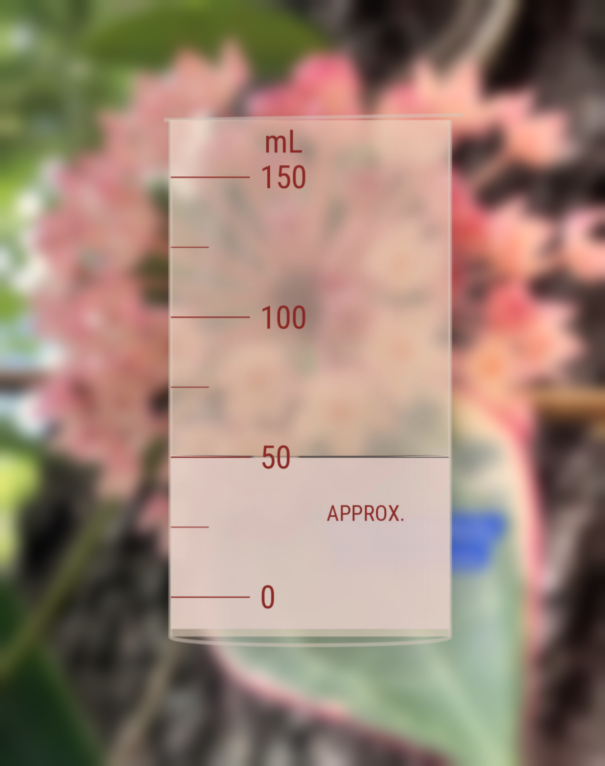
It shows 50mL
